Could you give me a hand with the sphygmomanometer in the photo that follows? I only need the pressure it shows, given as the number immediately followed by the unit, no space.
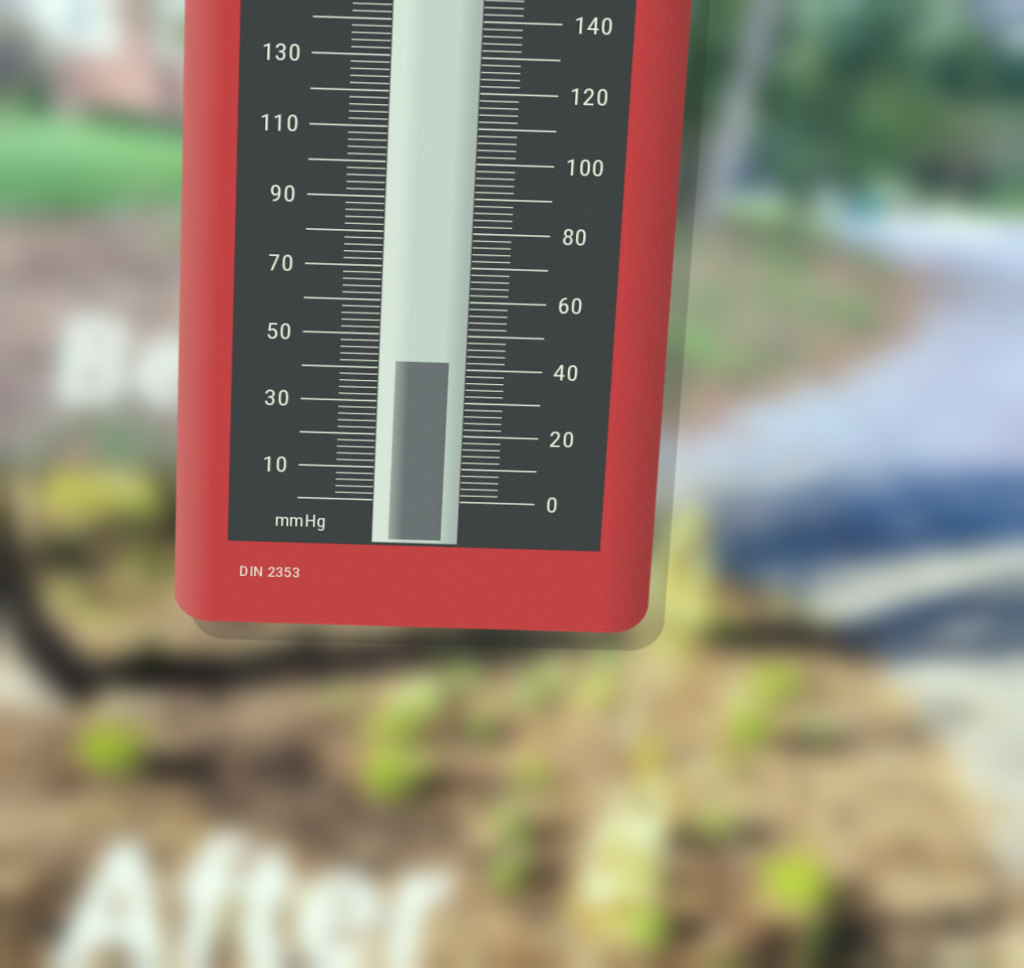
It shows 42mmHg
